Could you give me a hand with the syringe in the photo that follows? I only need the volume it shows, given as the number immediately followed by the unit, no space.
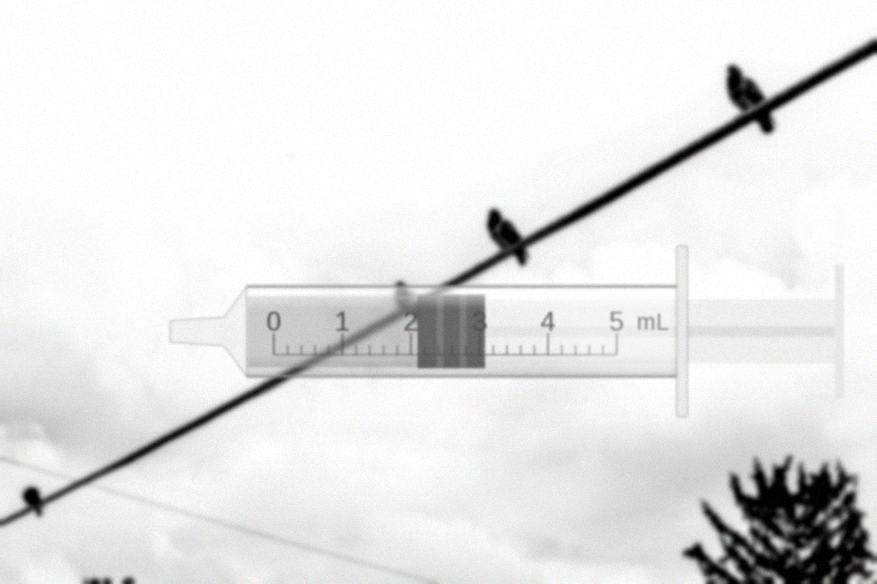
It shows 2.1mL
